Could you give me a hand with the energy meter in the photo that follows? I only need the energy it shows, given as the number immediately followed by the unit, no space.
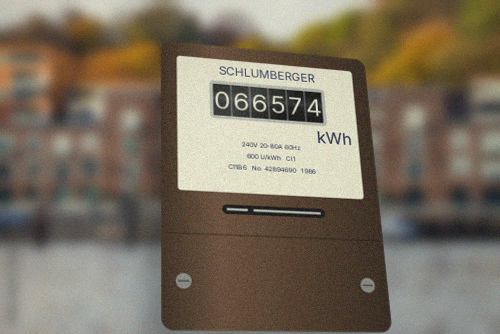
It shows 66574kWh
